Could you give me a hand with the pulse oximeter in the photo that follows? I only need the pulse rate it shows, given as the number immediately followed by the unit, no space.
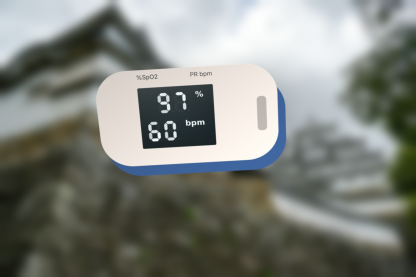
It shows 60bpm
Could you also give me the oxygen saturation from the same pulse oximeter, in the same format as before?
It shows 97%
